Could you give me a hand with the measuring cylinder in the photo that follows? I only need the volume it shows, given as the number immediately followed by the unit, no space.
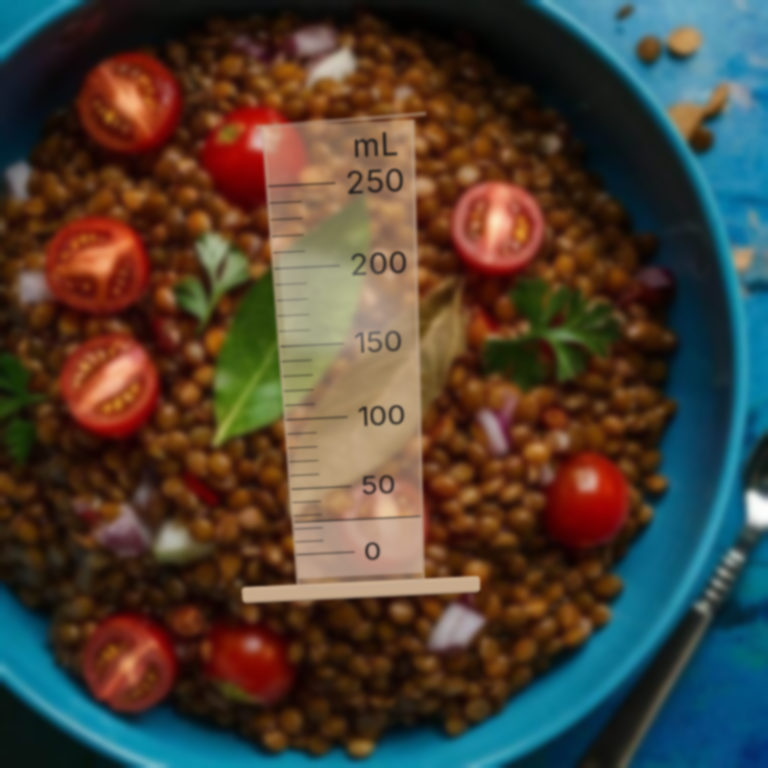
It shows 25mL
